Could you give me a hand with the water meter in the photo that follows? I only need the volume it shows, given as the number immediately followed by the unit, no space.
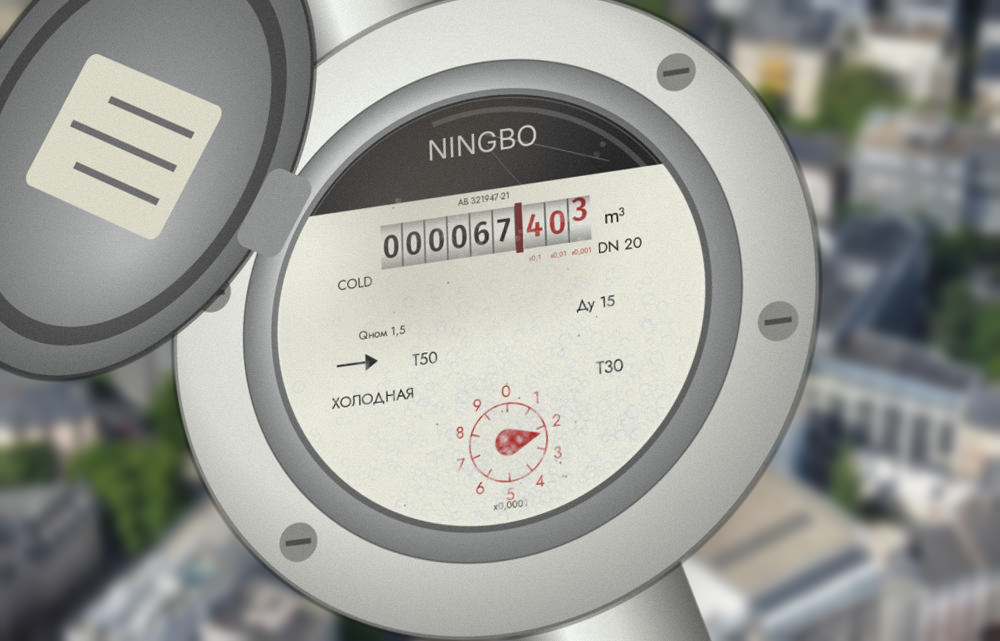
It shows 67.4032m³
